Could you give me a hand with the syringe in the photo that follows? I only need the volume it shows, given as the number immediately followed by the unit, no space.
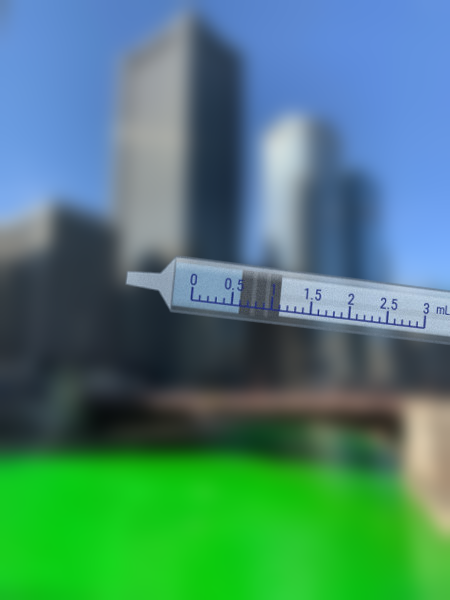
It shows 0.6mL
